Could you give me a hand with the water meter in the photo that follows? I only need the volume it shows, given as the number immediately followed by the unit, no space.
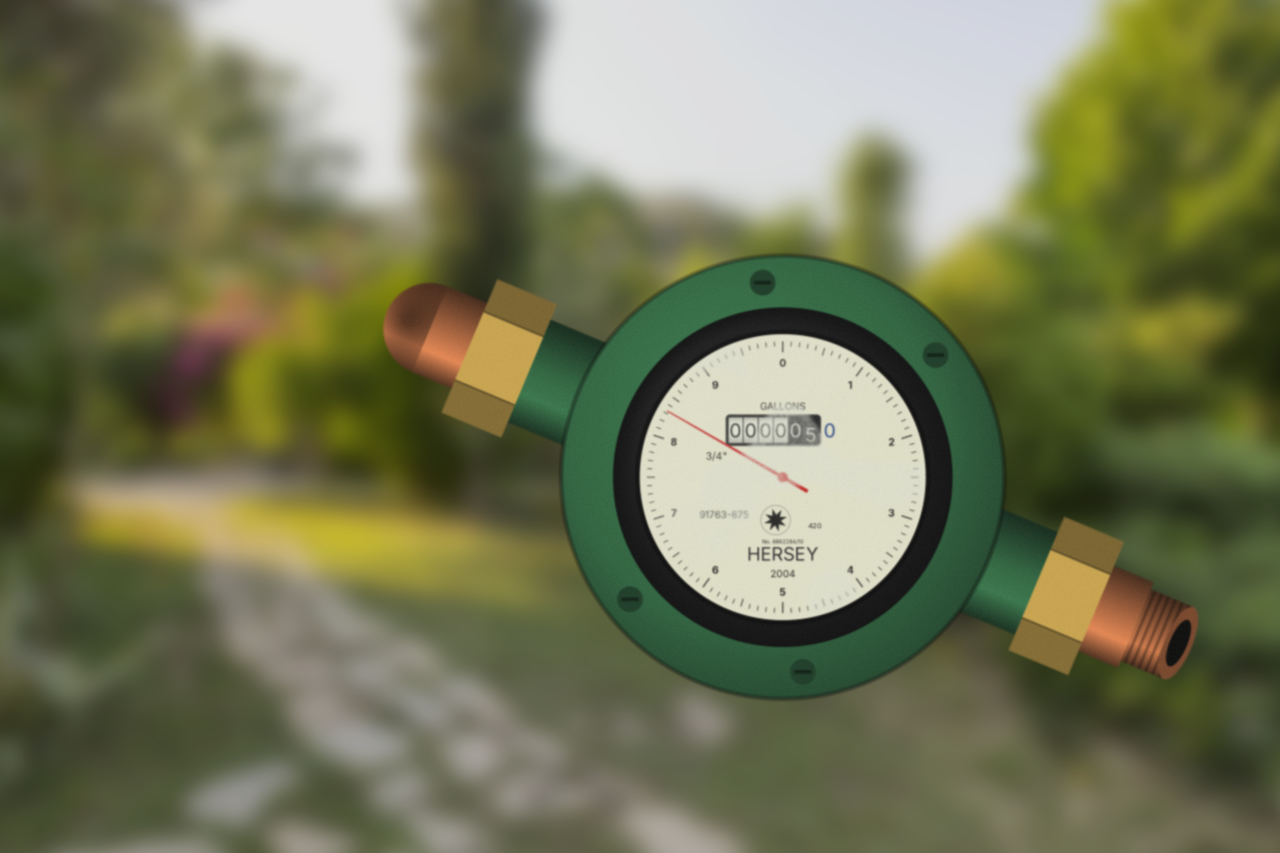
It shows 48.3gal
